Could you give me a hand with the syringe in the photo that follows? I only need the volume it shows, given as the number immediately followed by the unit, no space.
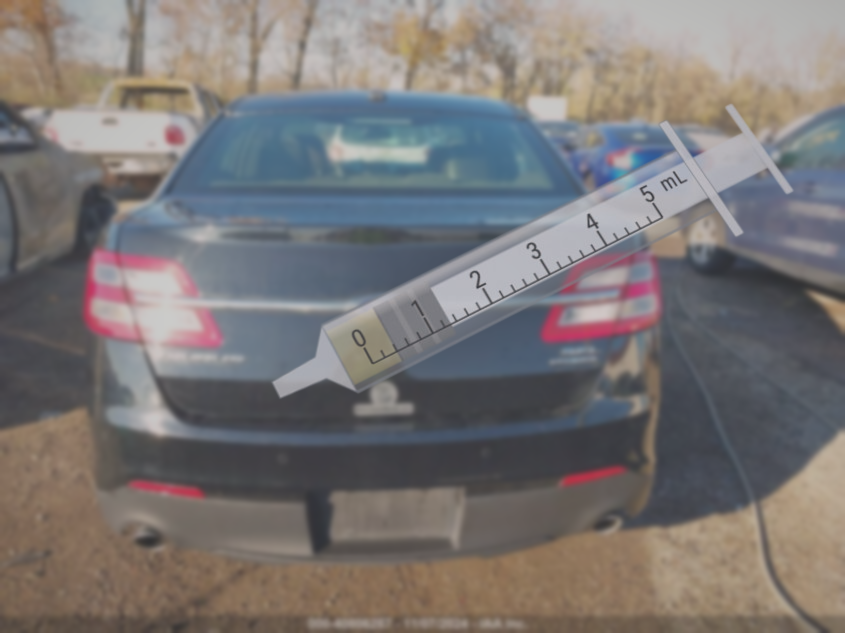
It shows 0.4mL
